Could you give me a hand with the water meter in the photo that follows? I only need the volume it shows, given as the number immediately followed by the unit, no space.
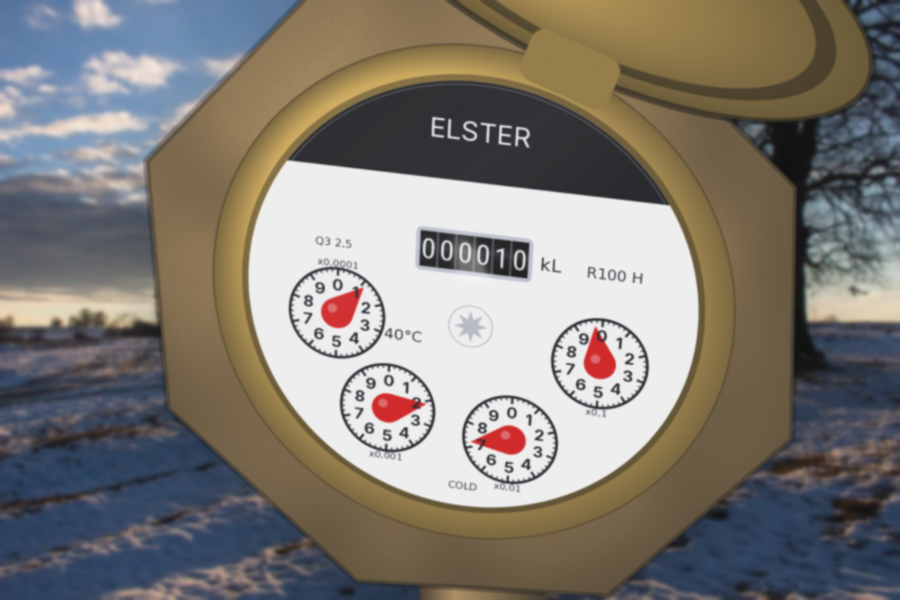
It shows 9.9721kL
